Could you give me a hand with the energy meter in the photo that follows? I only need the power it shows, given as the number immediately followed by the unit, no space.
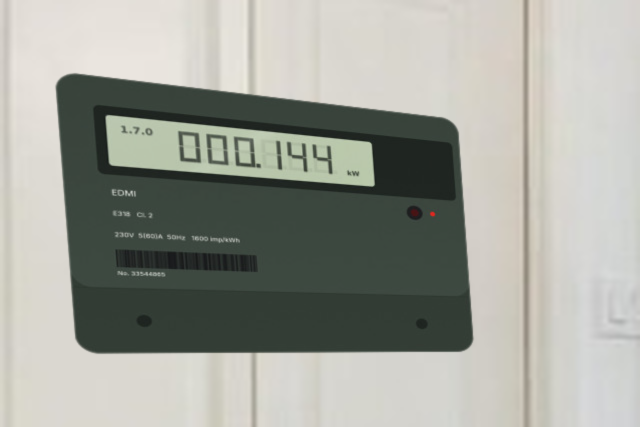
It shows 0.144kW
